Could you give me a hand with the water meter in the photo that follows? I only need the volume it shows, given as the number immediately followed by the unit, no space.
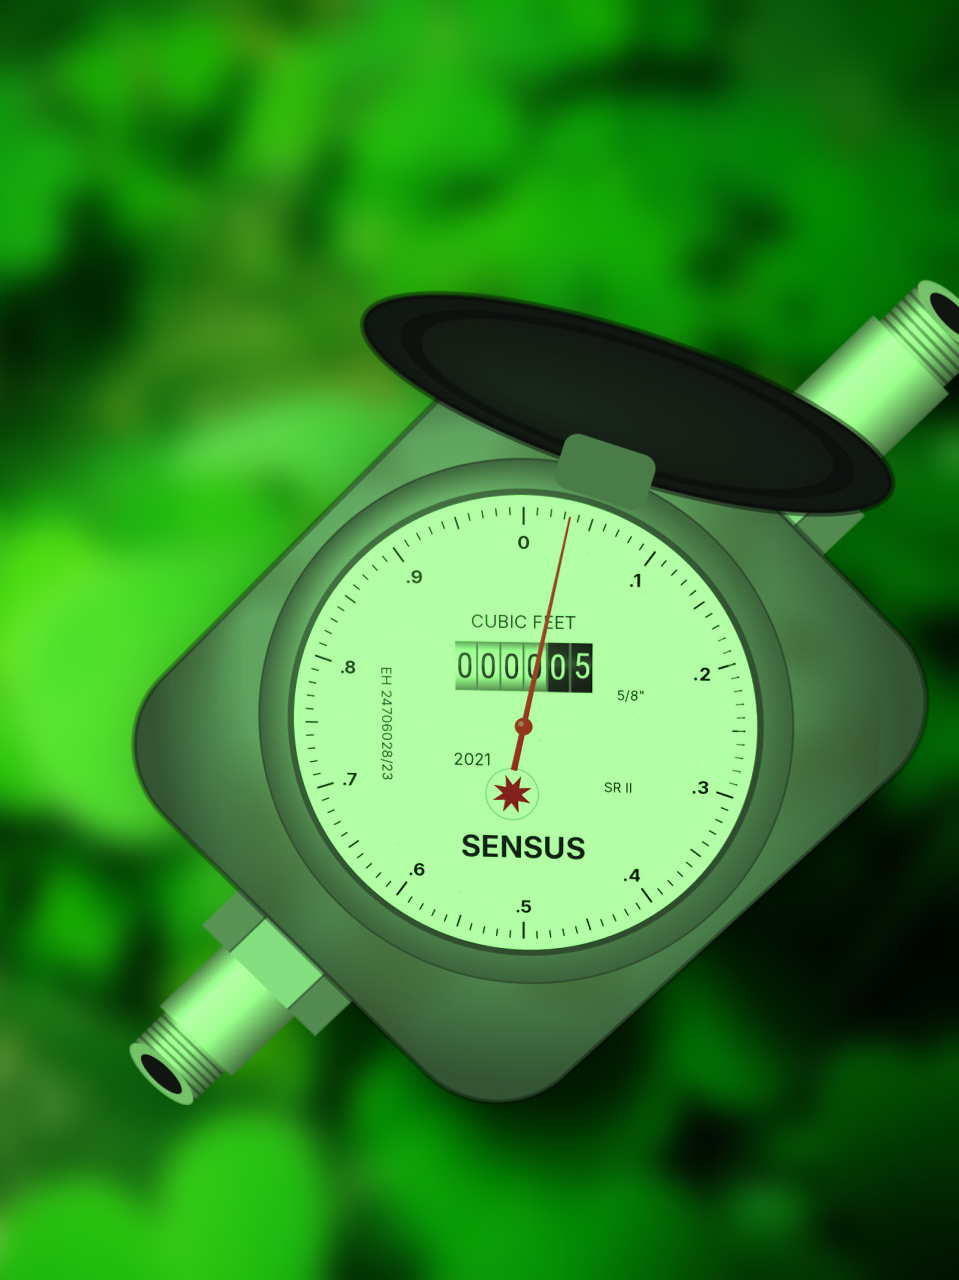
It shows 5.03ft³
